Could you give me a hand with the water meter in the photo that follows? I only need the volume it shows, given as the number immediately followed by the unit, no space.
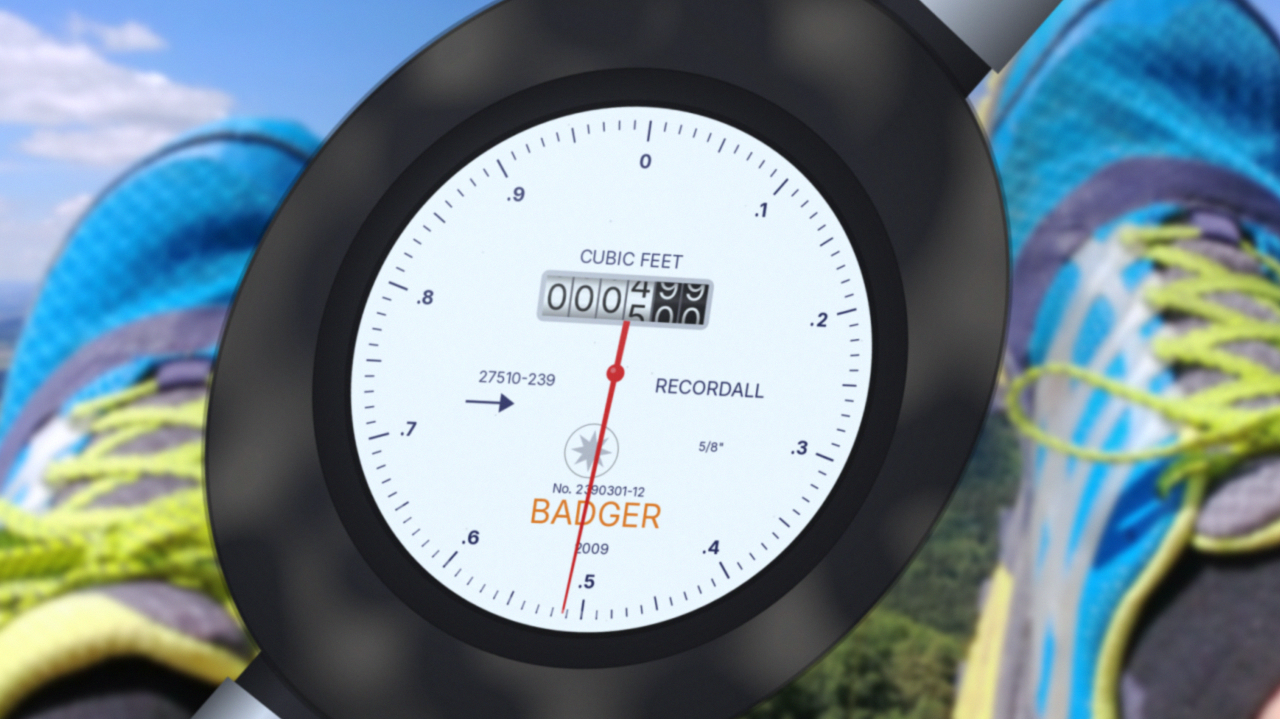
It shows 499.51ft³
